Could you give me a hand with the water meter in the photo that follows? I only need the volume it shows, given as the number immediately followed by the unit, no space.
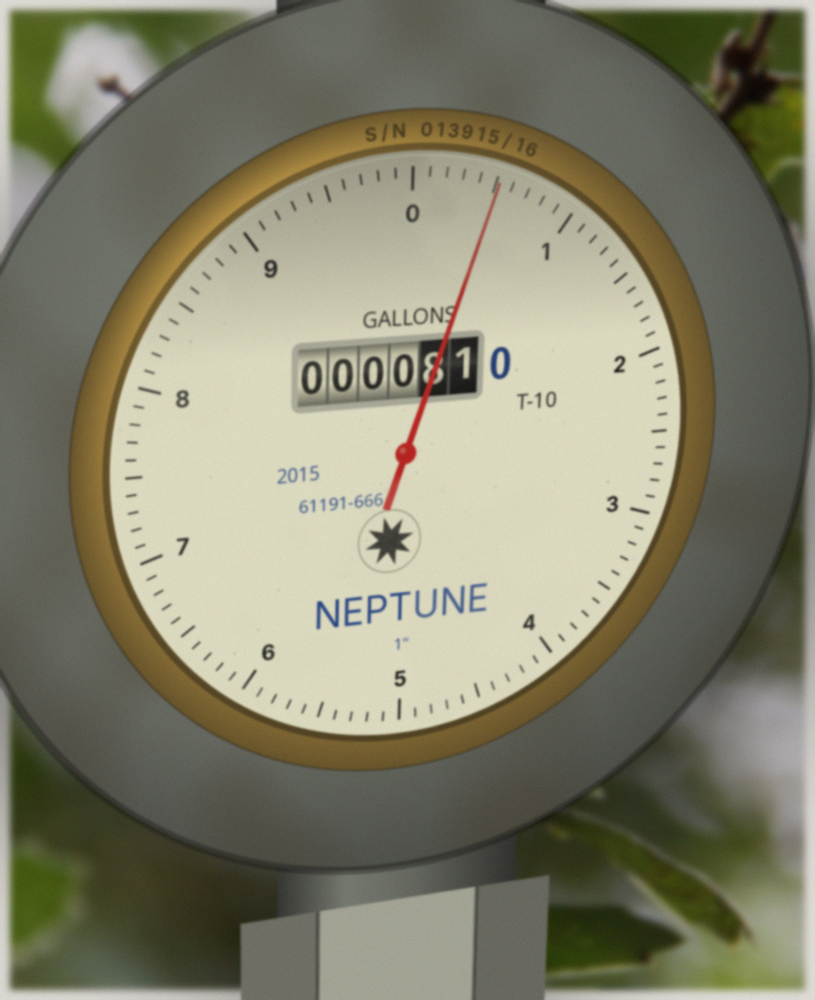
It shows 810.5gal
